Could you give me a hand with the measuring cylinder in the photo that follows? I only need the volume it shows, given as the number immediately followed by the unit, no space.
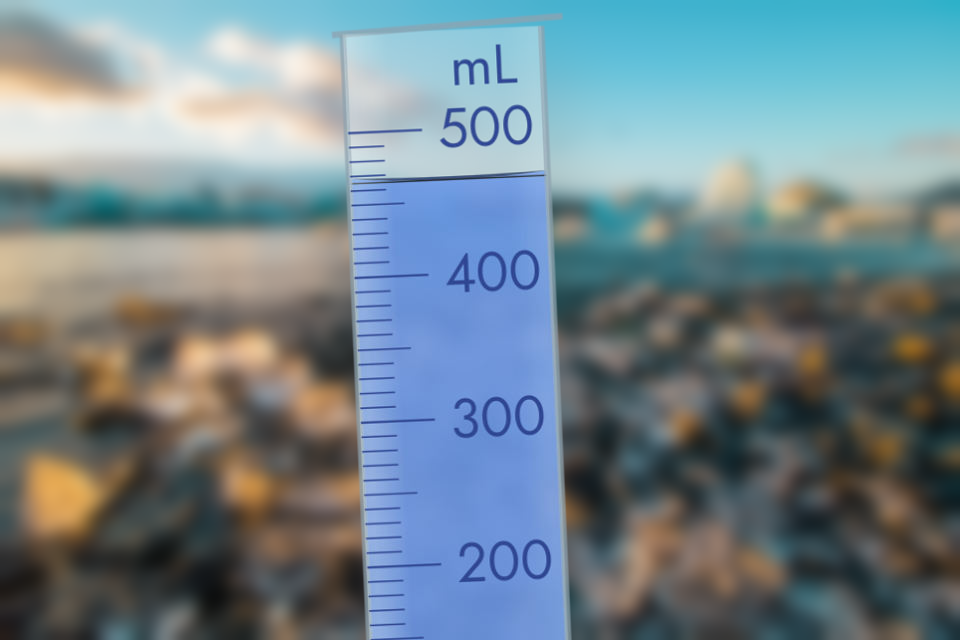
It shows 465mL
